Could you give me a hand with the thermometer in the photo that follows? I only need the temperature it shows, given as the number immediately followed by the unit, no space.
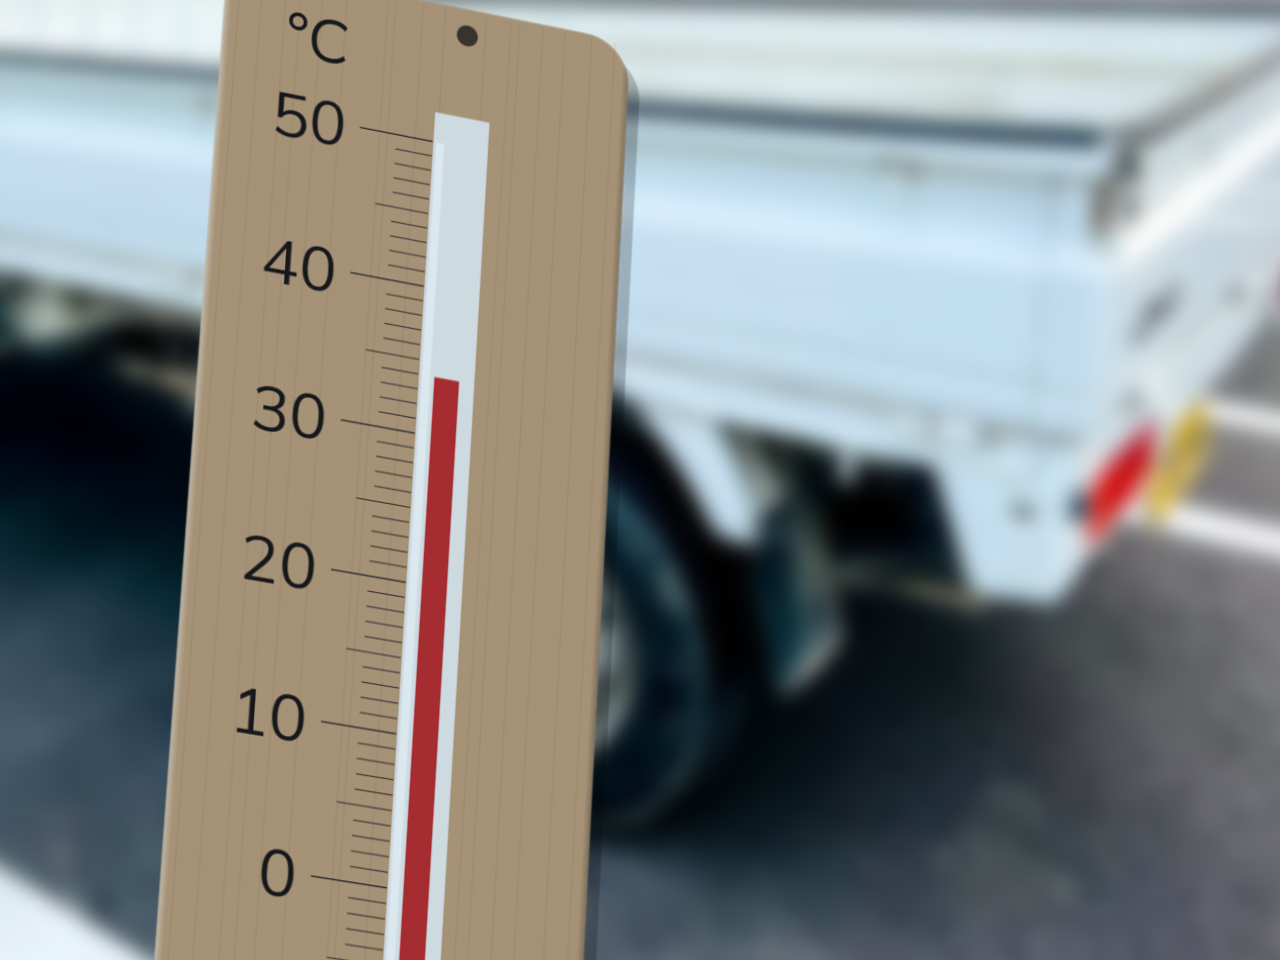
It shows 34°C
